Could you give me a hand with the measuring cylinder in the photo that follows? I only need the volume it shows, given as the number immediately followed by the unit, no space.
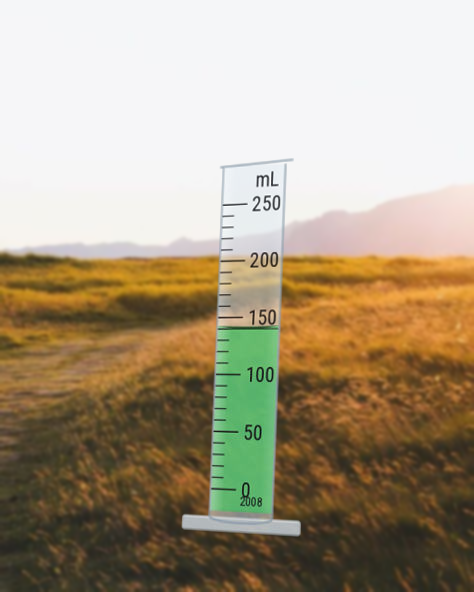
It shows 140mL
